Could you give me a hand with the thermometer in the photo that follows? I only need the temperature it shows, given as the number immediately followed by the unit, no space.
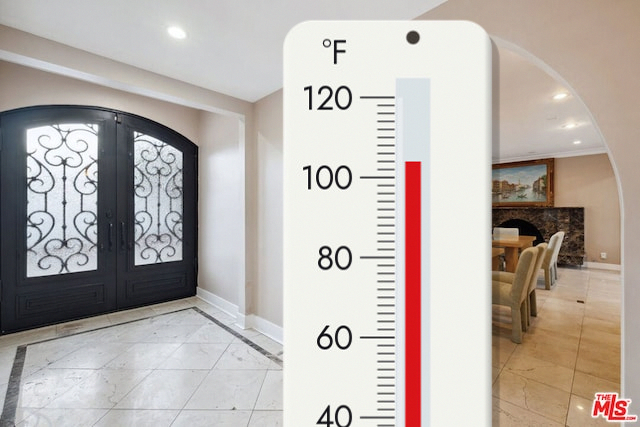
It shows 104°F
